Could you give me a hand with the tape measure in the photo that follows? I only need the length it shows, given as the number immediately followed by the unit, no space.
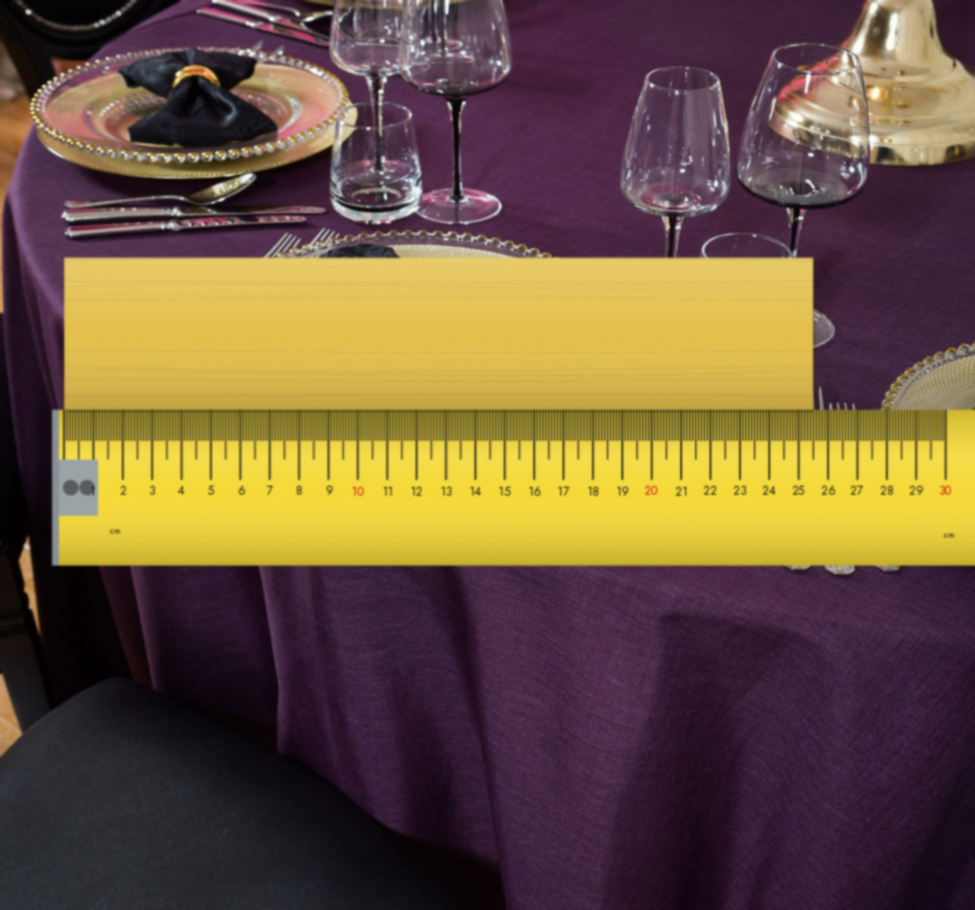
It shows 25.5cm
